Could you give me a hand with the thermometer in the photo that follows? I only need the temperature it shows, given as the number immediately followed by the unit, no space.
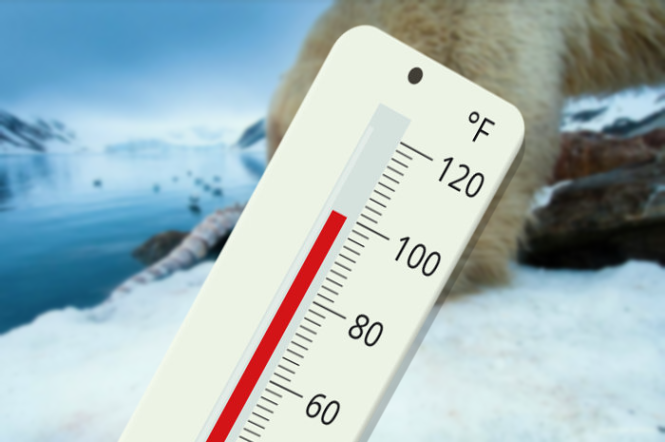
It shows 100°F
